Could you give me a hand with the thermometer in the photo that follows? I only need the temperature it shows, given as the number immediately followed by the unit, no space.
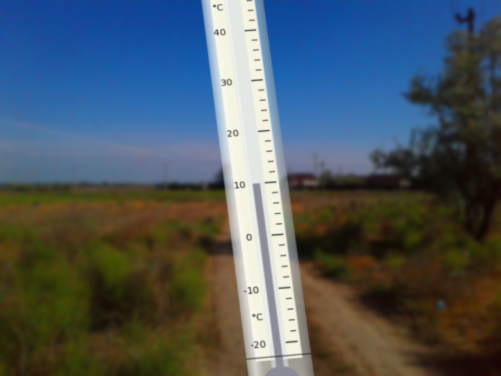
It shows 10°C
